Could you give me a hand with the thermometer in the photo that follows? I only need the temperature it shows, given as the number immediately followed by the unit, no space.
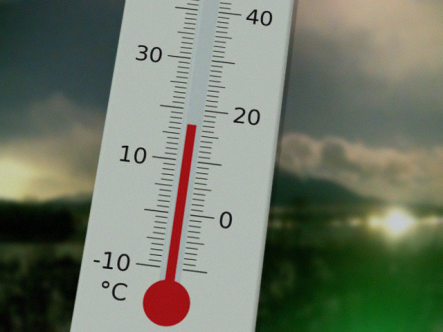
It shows 17°C
